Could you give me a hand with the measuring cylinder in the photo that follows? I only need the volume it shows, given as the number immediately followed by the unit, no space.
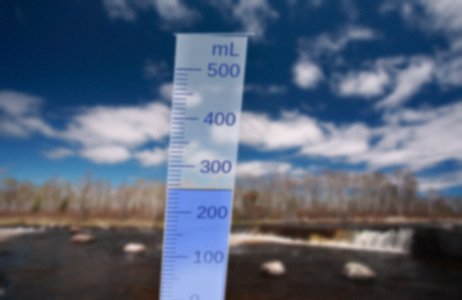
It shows 250mL
